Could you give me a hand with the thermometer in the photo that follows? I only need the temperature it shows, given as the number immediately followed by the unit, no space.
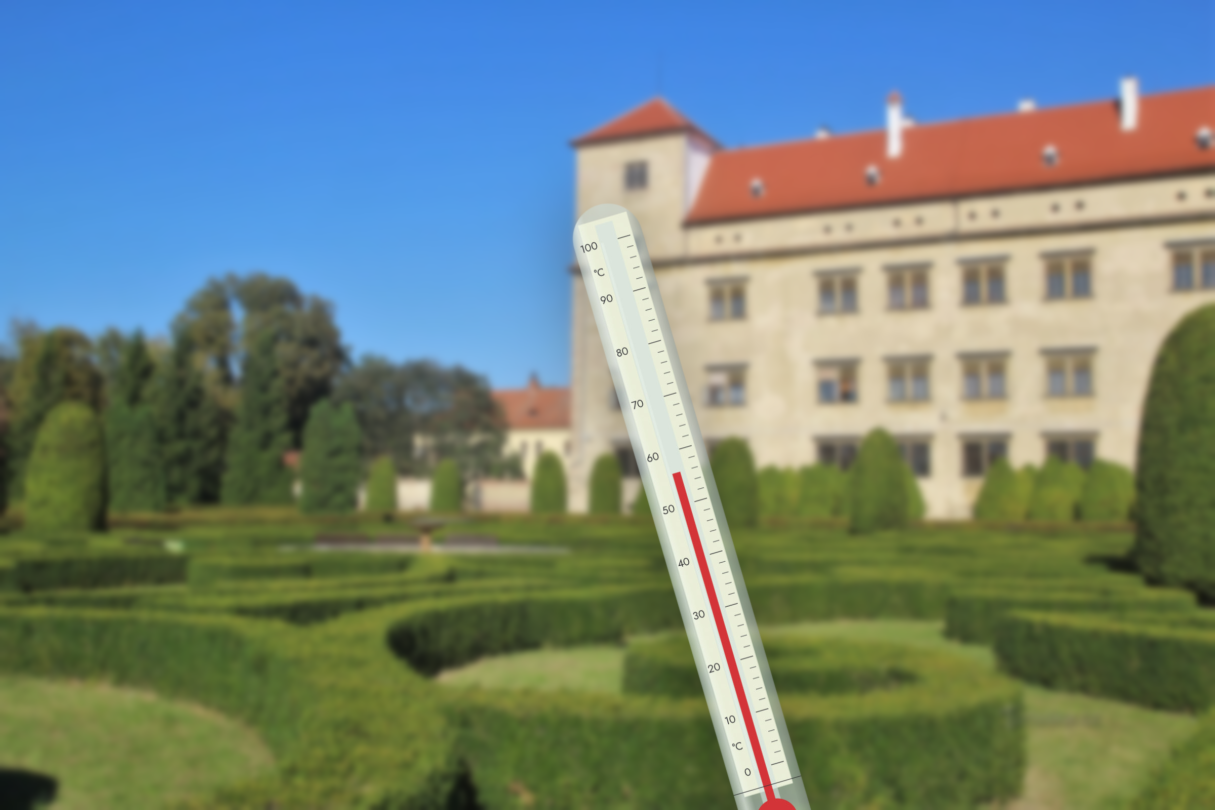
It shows 56°C
